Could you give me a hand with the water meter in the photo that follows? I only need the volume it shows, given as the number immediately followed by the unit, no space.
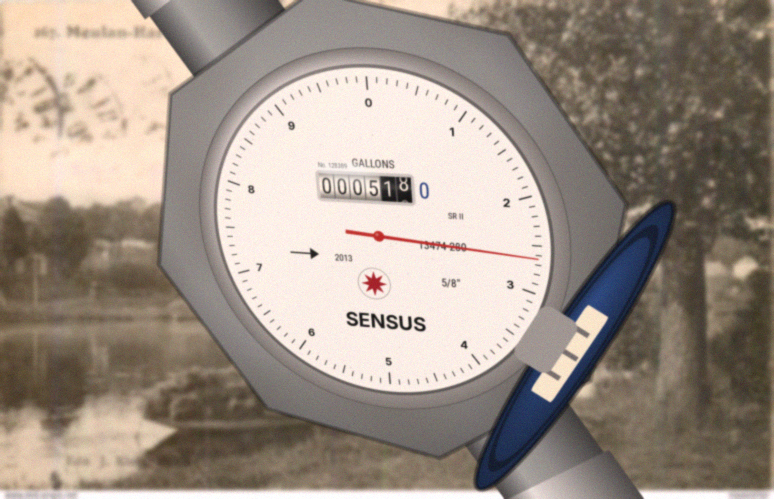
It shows 5182.6gal
